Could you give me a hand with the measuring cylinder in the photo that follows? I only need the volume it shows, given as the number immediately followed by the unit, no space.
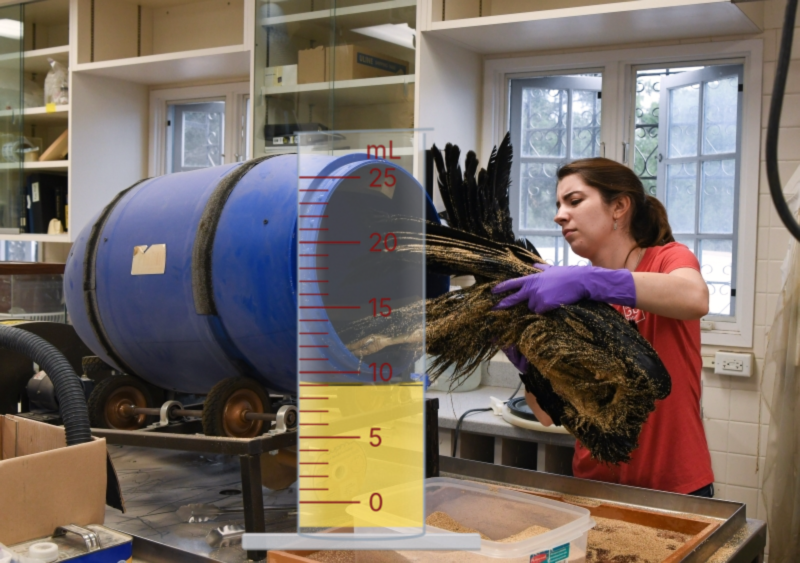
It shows 9mL
